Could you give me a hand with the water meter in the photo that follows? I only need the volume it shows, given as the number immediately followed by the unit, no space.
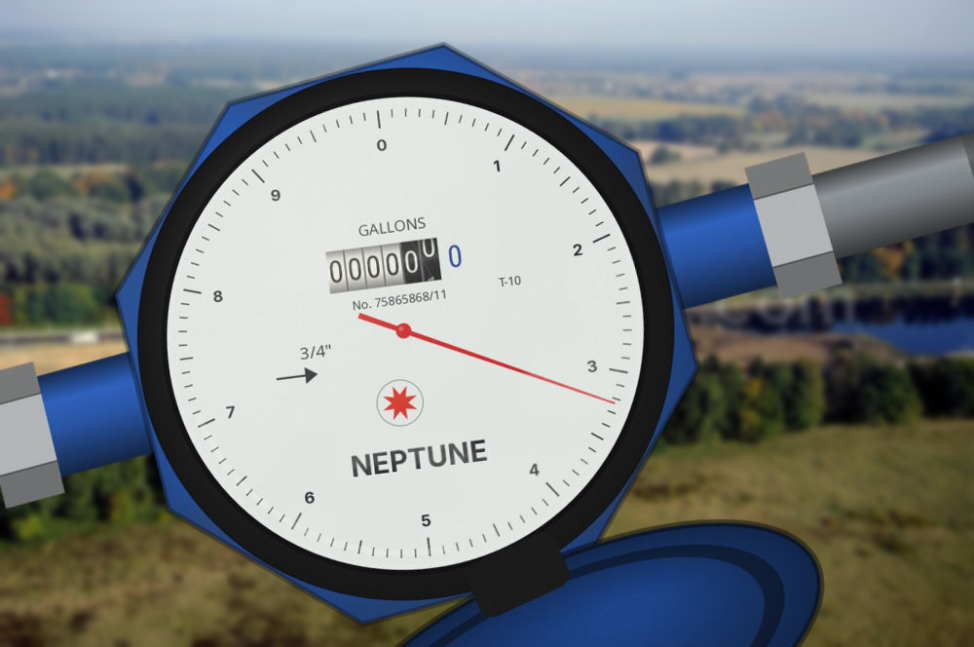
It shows 3.2gal
